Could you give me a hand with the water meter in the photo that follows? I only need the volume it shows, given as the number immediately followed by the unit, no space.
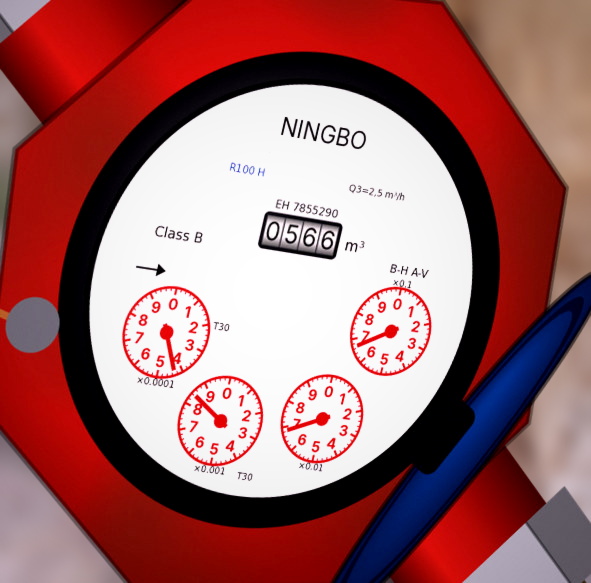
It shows 566.6684m³
